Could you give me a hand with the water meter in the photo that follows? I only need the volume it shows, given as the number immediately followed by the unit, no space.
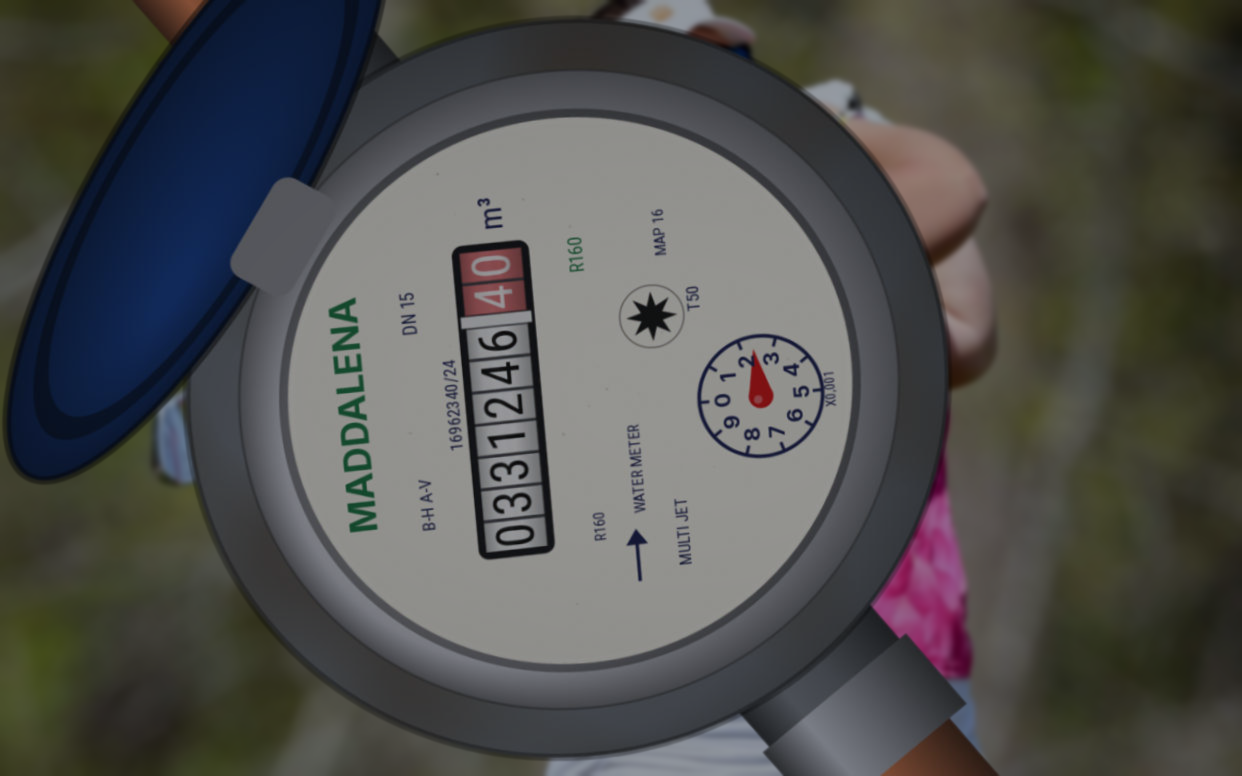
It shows 331246.402m³
